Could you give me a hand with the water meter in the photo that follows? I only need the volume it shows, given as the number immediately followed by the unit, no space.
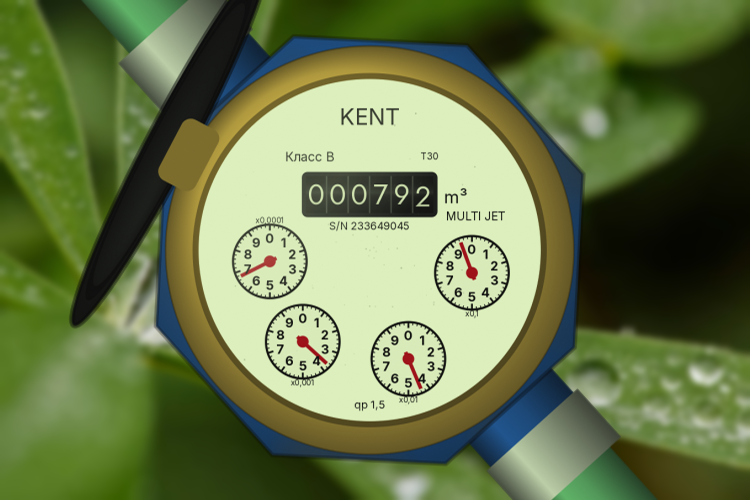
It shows 791.9436m³
